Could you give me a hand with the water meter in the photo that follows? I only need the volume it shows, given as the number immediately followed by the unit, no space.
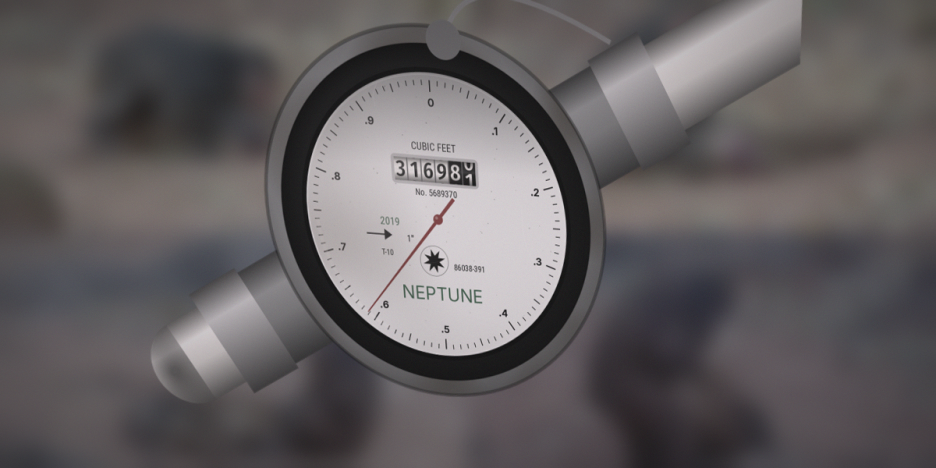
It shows 316980.61ft³
